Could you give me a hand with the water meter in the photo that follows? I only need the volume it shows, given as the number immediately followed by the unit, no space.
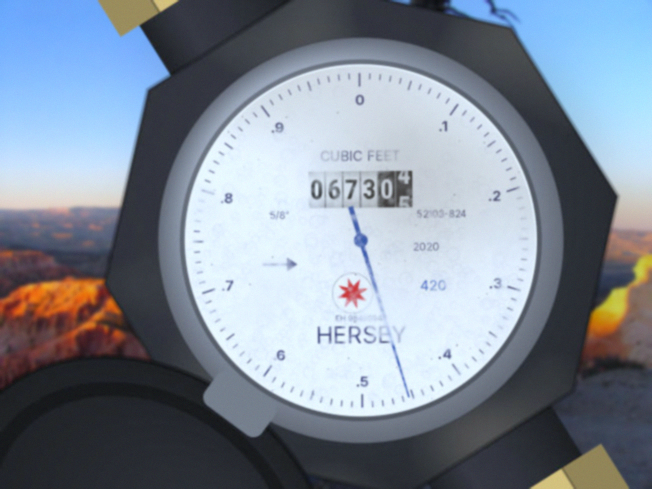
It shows 67304.45ft³
